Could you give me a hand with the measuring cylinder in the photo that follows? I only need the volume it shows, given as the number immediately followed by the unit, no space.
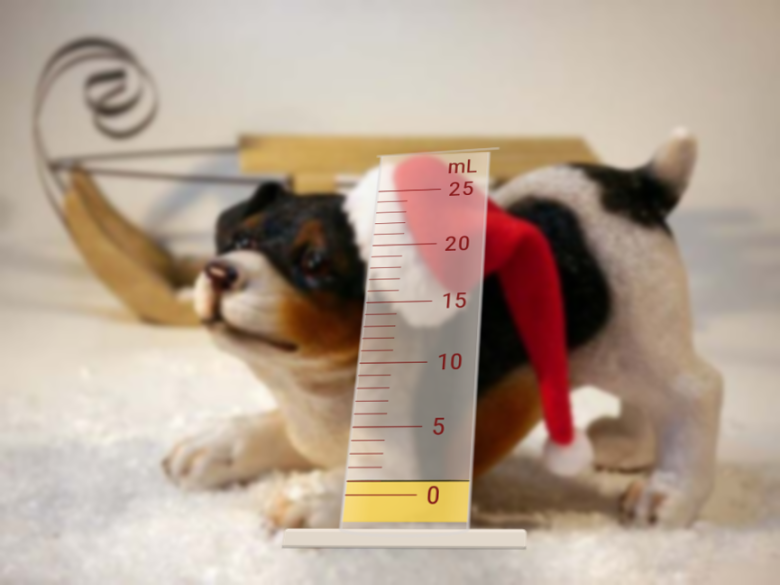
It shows 1mL
